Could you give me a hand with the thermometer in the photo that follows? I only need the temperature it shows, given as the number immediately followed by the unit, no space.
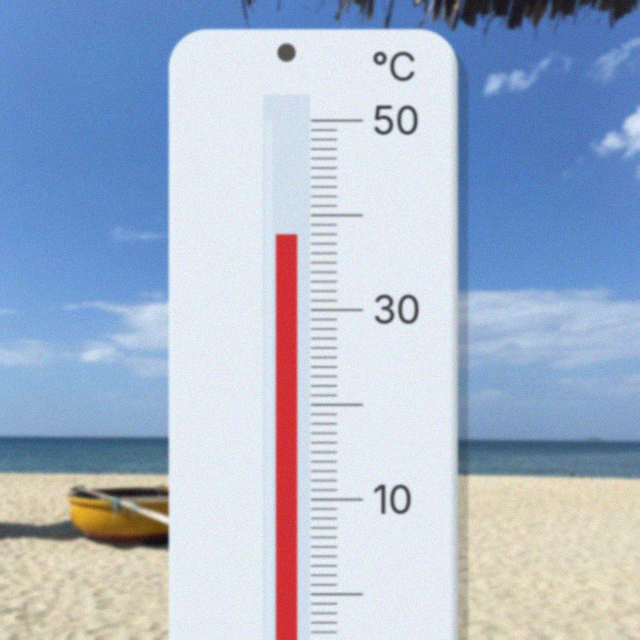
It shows 38°C
